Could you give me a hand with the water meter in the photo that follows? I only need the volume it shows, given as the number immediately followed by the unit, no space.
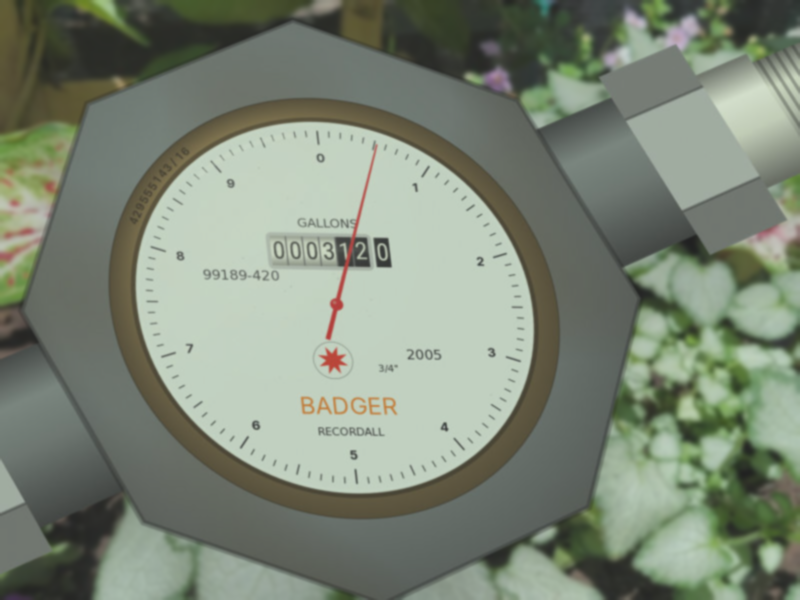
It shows 3120.5gal
